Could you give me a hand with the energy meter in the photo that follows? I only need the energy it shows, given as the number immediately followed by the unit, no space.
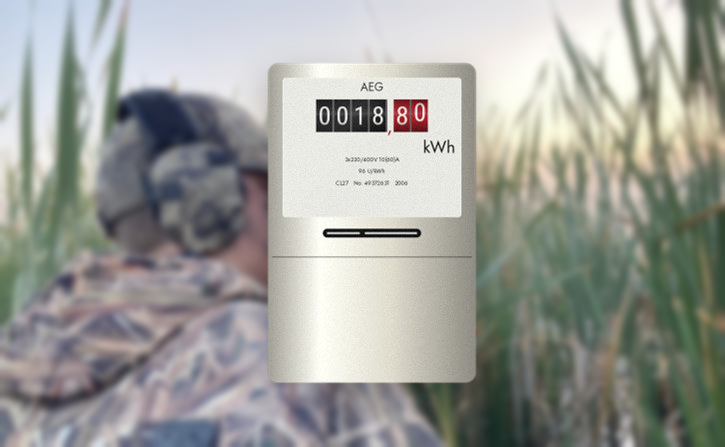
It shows 18.80kWh
